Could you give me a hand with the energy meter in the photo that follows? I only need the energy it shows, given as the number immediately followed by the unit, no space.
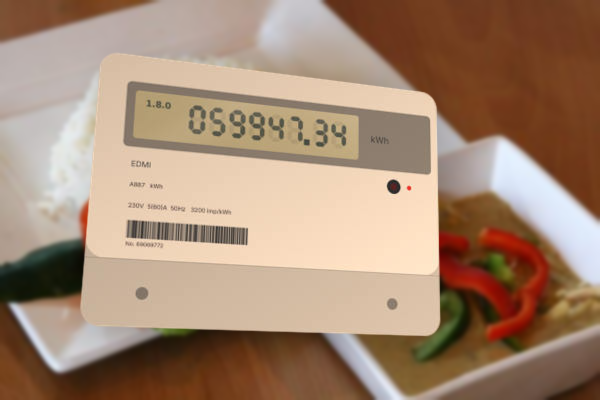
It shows 59947.34kWh
